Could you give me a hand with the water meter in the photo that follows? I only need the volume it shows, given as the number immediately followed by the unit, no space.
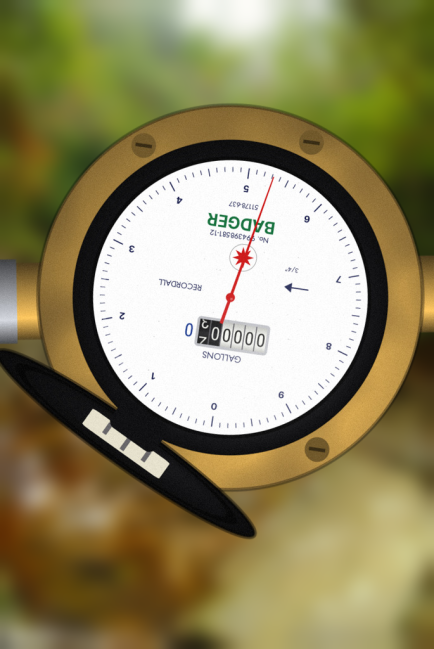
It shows 25.3gal
